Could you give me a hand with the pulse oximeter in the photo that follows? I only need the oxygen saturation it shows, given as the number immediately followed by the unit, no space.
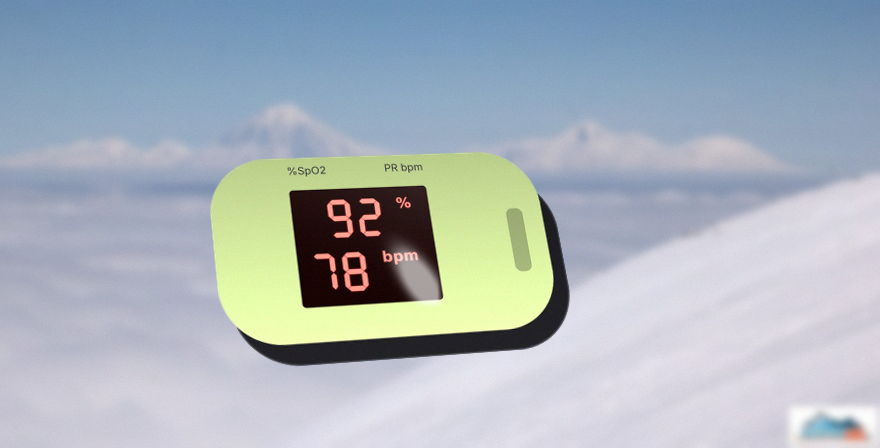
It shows 92%
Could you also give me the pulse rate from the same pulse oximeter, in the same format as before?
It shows 78bpm
